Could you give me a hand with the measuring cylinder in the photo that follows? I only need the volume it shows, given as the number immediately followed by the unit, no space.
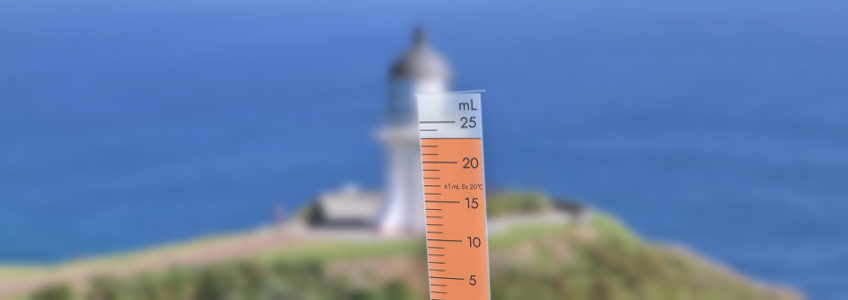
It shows 23mL
